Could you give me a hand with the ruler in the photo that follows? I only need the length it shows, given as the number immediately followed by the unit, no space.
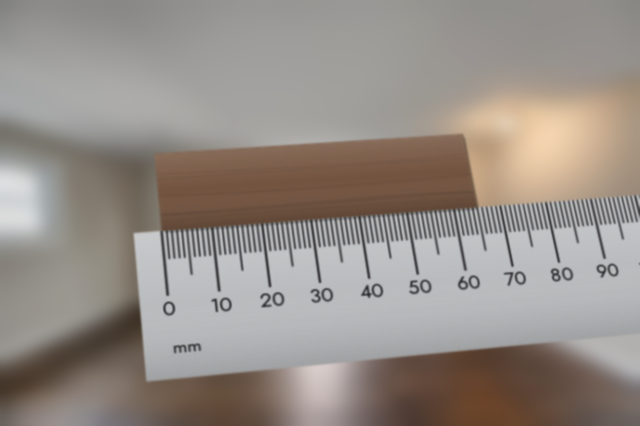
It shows 65mm
